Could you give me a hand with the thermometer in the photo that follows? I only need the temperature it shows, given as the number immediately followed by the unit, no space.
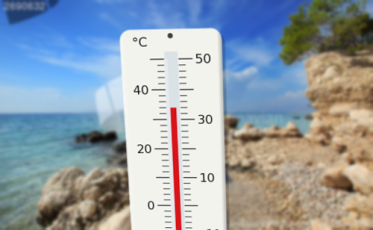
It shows 34°C
